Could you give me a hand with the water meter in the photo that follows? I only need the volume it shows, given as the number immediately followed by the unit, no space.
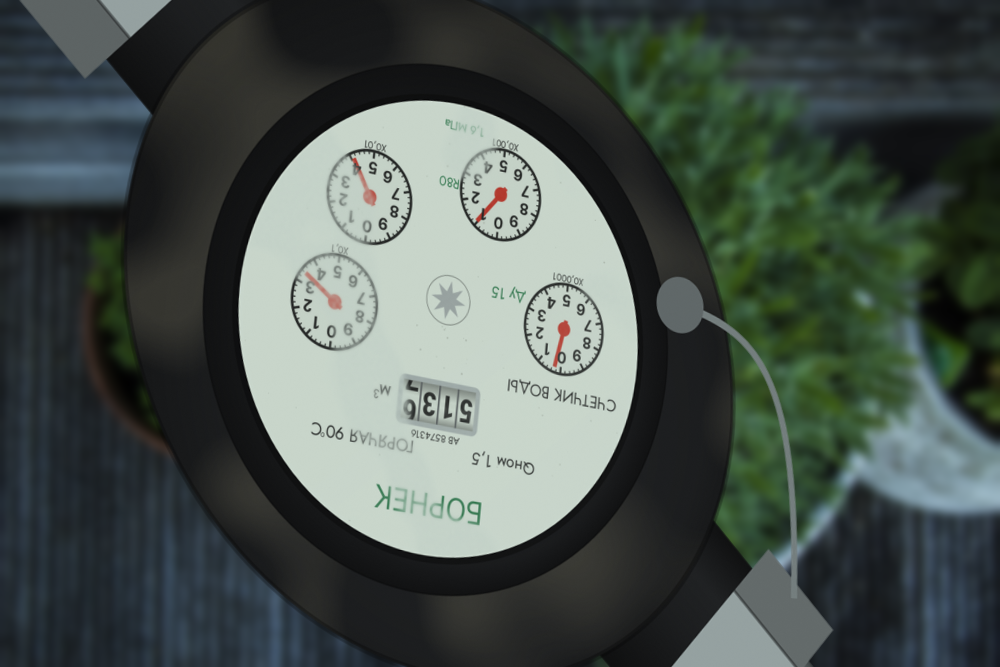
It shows 5136.3410m³
